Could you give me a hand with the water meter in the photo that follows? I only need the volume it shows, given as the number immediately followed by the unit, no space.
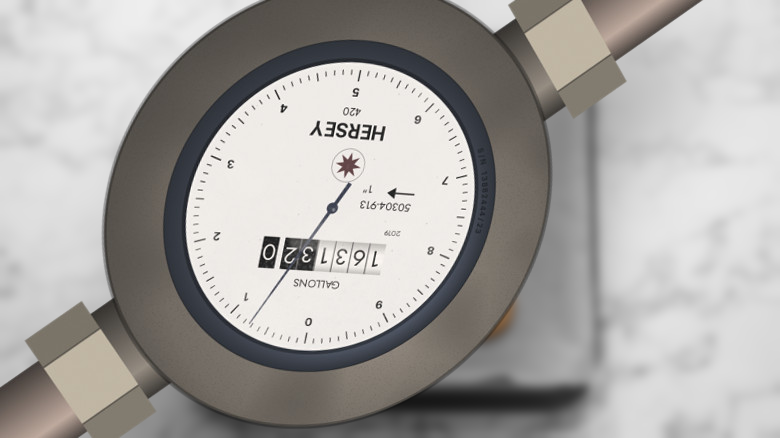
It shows 1631320.7gal
